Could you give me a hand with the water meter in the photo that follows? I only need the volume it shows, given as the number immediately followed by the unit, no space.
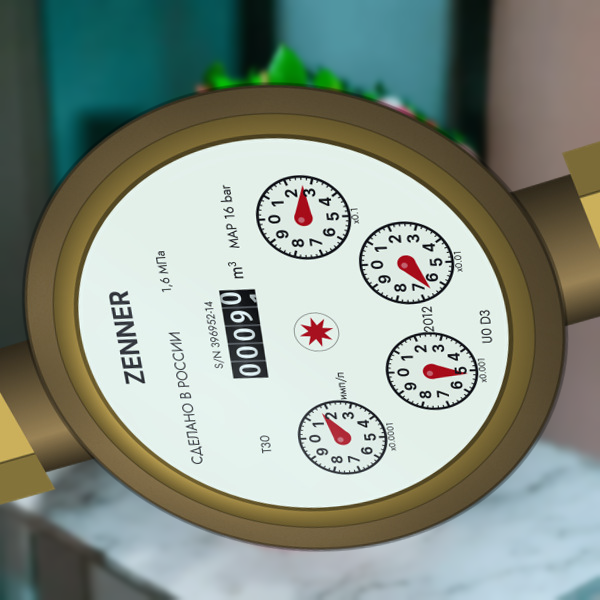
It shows 90.2651m³
